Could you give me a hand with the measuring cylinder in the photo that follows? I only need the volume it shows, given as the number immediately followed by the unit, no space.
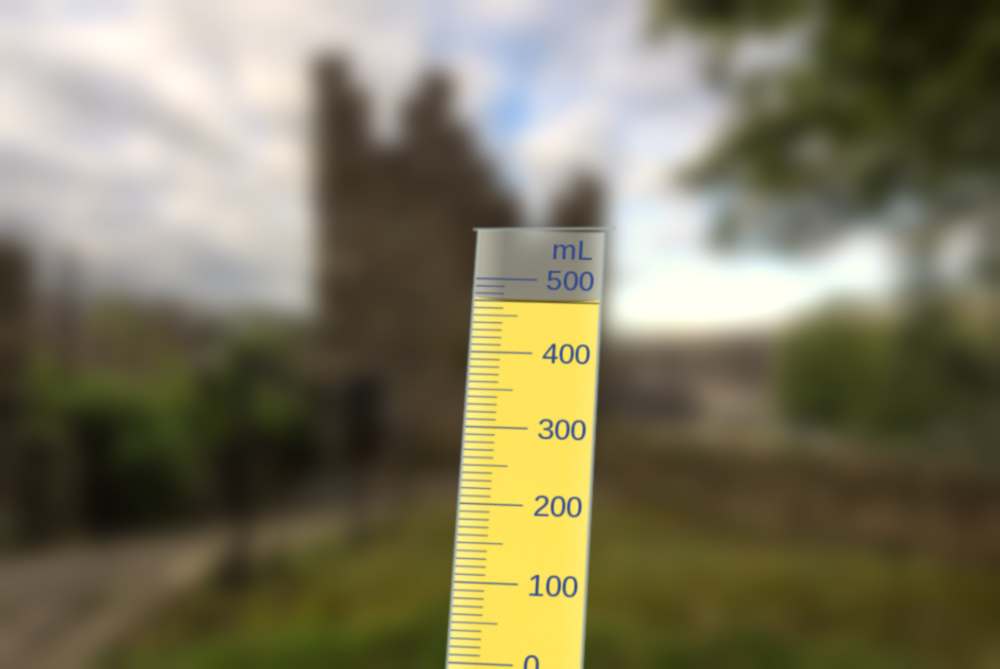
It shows 470mL
